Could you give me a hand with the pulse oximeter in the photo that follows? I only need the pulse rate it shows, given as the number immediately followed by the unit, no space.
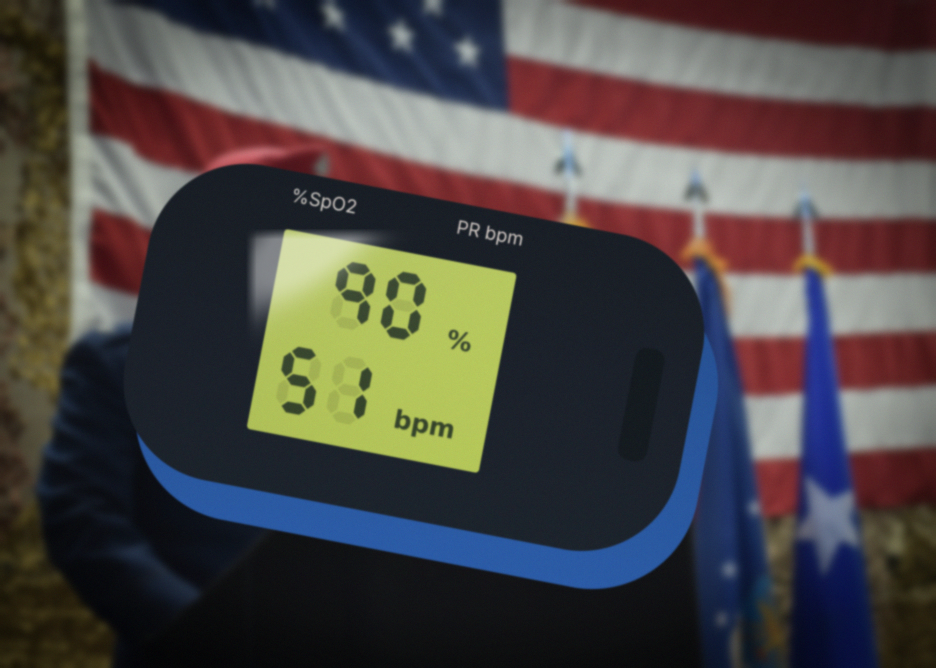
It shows 51bpm
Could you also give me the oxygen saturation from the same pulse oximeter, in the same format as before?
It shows 90%
